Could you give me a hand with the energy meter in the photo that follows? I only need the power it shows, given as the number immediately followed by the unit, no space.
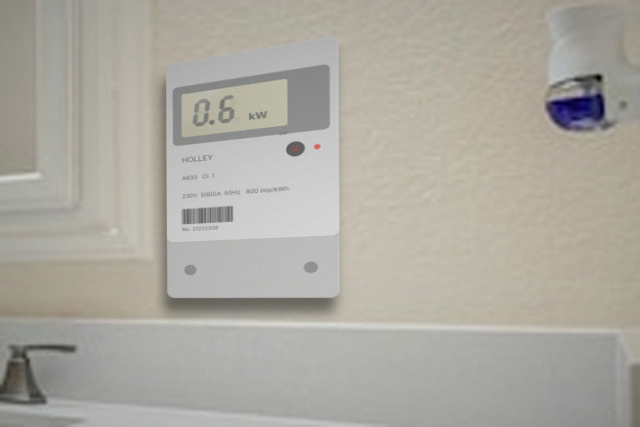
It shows 0.6kW
